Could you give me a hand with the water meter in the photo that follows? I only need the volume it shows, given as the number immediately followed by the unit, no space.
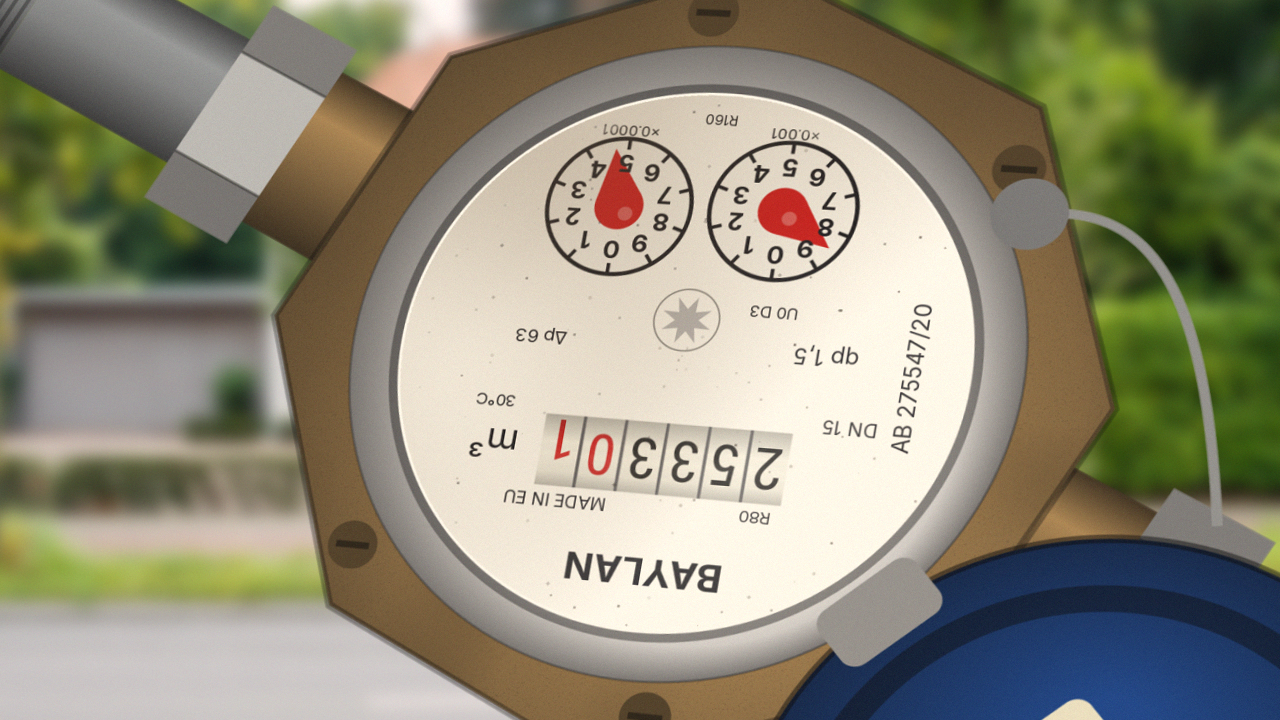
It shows 2533.0084m³
